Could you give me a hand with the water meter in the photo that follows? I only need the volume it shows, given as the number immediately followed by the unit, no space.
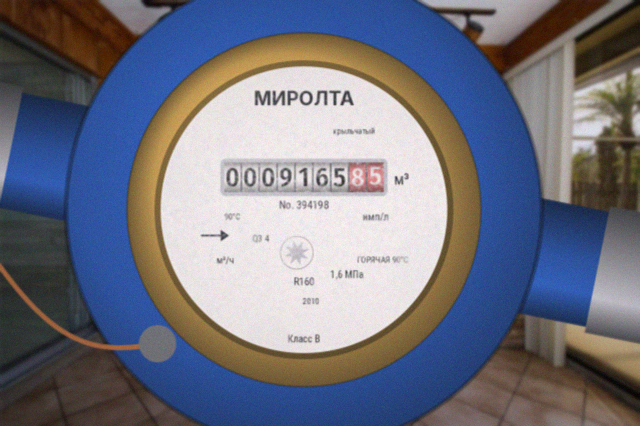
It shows 9165.85m³
